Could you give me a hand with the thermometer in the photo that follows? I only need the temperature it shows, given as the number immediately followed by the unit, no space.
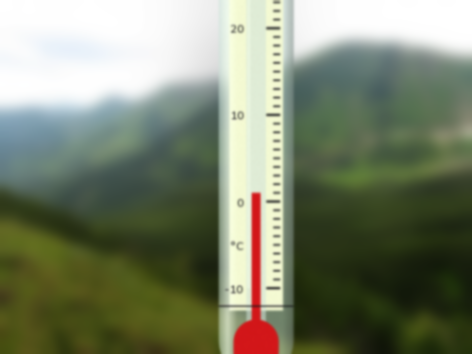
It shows 1°C
